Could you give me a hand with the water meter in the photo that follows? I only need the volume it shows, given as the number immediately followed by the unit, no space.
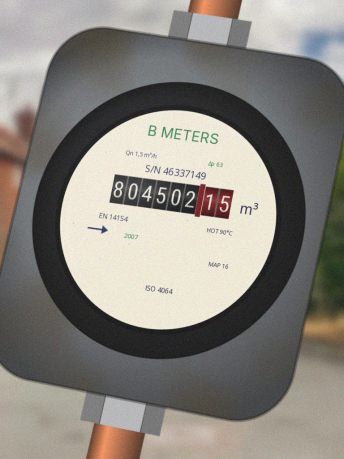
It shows 804502.15m³
